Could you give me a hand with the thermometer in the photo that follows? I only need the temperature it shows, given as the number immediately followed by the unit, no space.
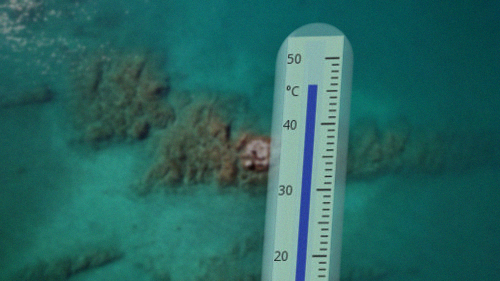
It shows 46°C
